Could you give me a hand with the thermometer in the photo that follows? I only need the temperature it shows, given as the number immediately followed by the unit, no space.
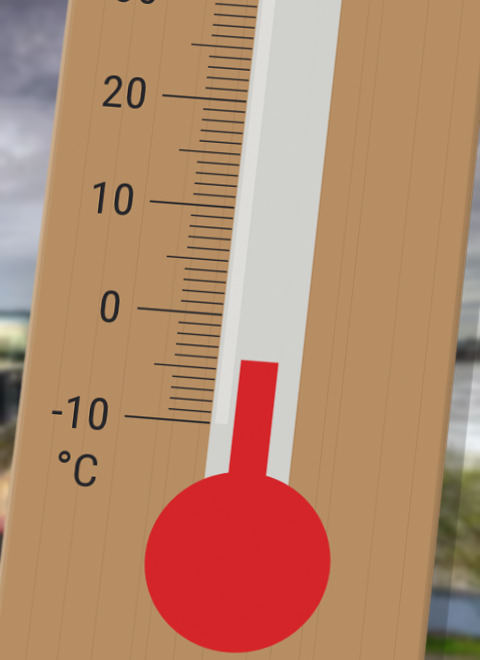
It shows -4°C
